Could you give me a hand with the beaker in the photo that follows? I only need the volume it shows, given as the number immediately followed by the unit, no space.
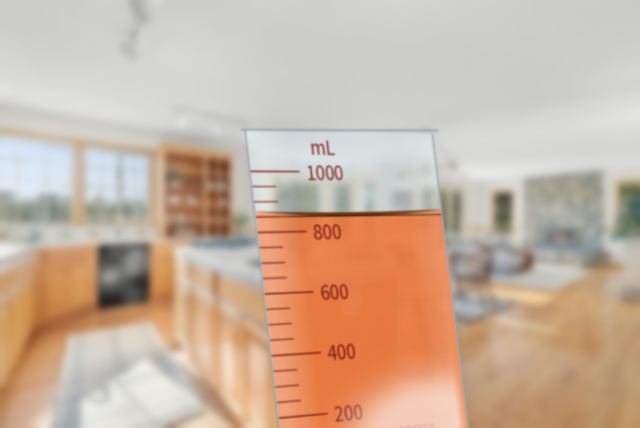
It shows 850mL
